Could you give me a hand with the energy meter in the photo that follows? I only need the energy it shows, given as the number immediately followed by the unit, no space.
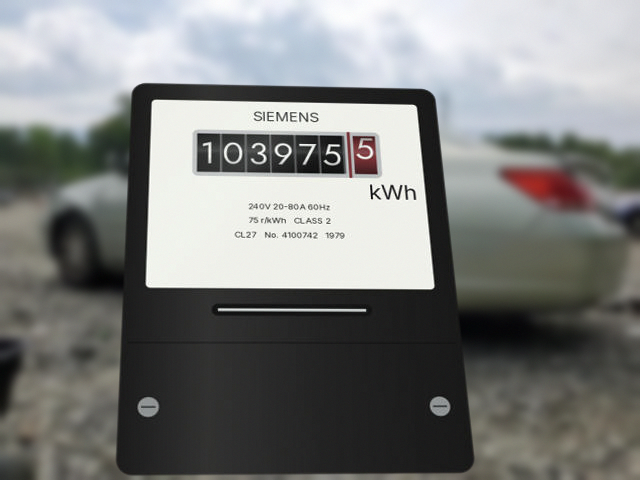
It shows 103975.5kWh
